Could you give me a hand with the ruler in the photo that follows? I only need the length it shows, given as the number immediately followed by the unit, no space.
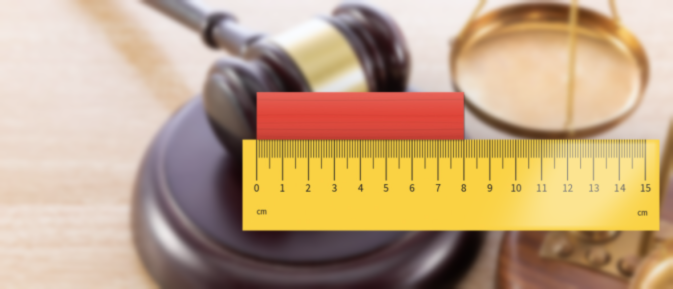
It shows 8cm
